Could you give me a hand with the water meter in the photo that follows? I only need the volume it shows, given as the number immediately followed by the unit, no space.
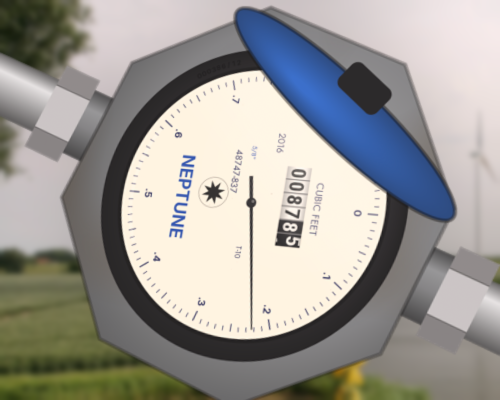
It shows 8785.22ft³
